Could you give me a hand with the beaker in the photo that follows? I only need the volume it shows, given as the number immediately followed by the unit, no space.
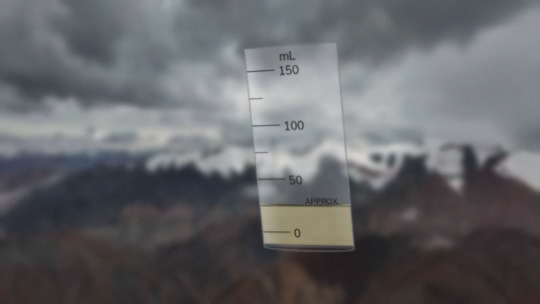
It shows 25mL
